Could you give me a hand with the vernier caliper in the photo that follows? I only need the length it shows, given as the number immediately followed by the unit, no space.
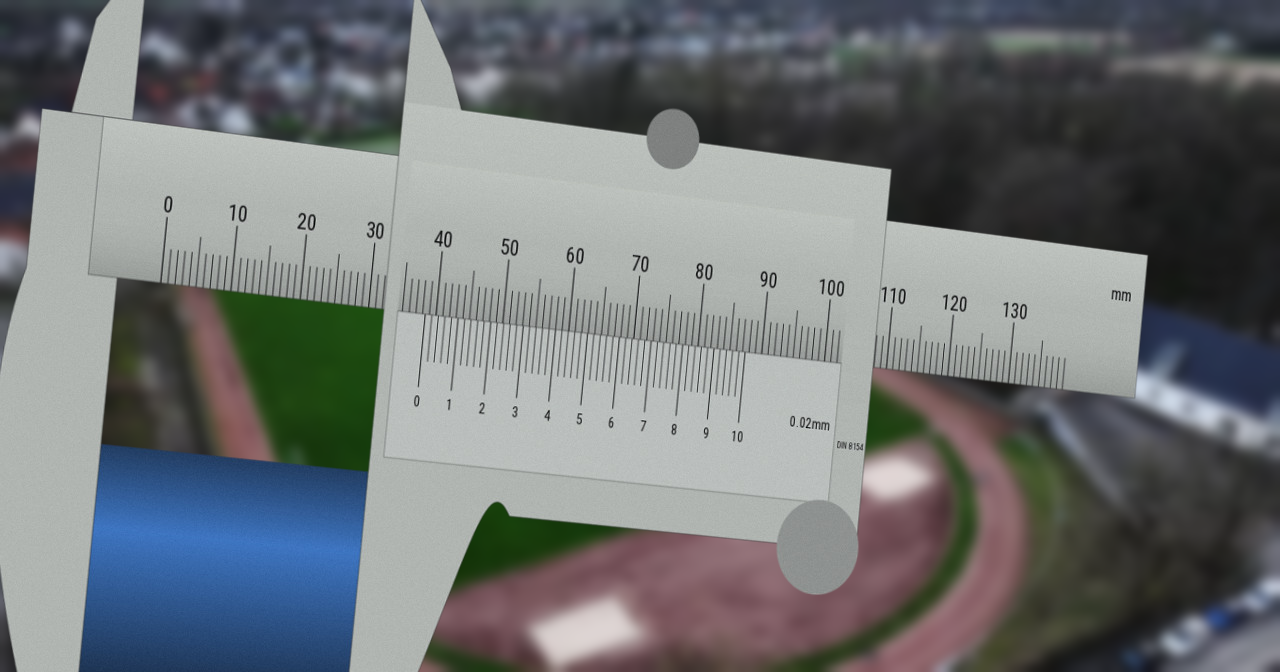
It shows 38.4mm
